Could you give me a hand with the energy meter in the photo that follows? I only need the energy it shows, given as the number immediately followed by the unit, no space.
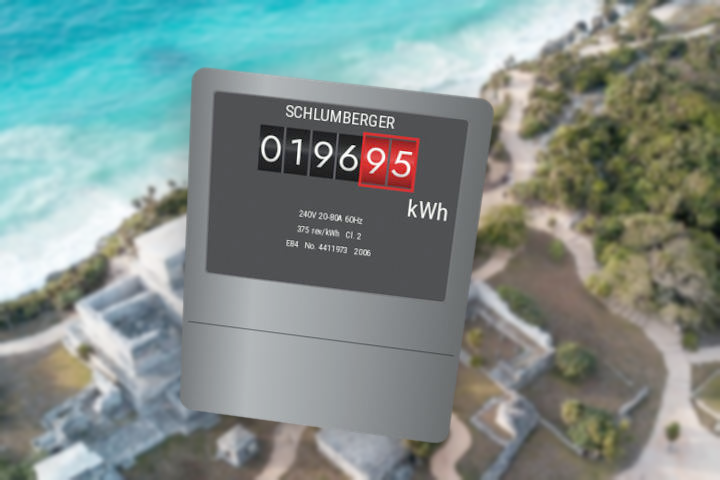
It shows 196.95kWh
